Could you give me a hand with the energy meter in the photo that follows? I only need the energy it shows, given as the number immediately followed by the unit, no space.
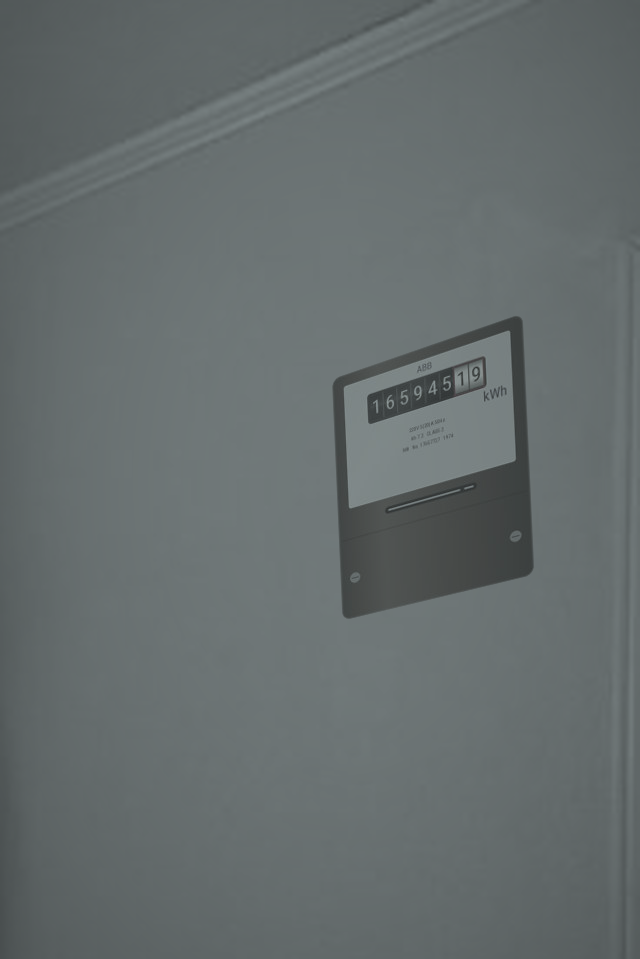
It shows 165945.19kWh
